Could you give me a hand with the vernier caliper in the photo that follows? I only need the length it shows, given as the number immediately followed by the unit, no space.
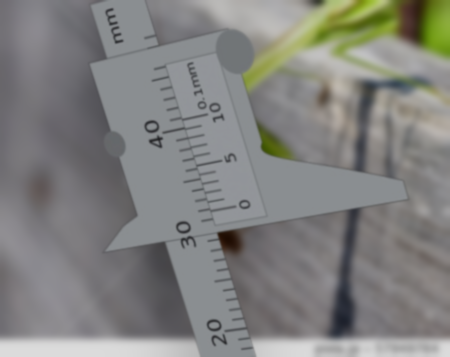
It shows 31.8mm
